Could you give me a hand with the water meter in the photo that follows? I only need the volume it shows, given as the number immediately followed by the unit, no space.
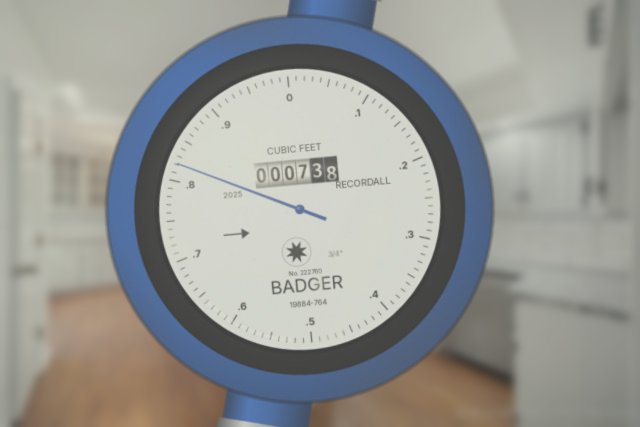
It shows 737.82ft³
